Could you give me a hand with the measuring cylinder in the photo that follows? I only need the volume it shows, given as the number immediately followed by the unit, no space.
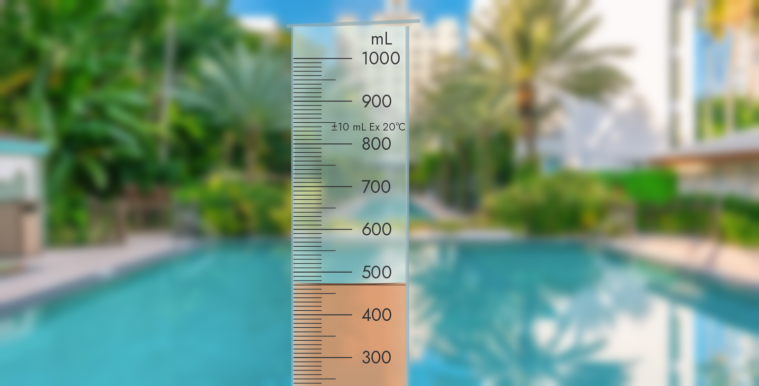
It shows 470mL
